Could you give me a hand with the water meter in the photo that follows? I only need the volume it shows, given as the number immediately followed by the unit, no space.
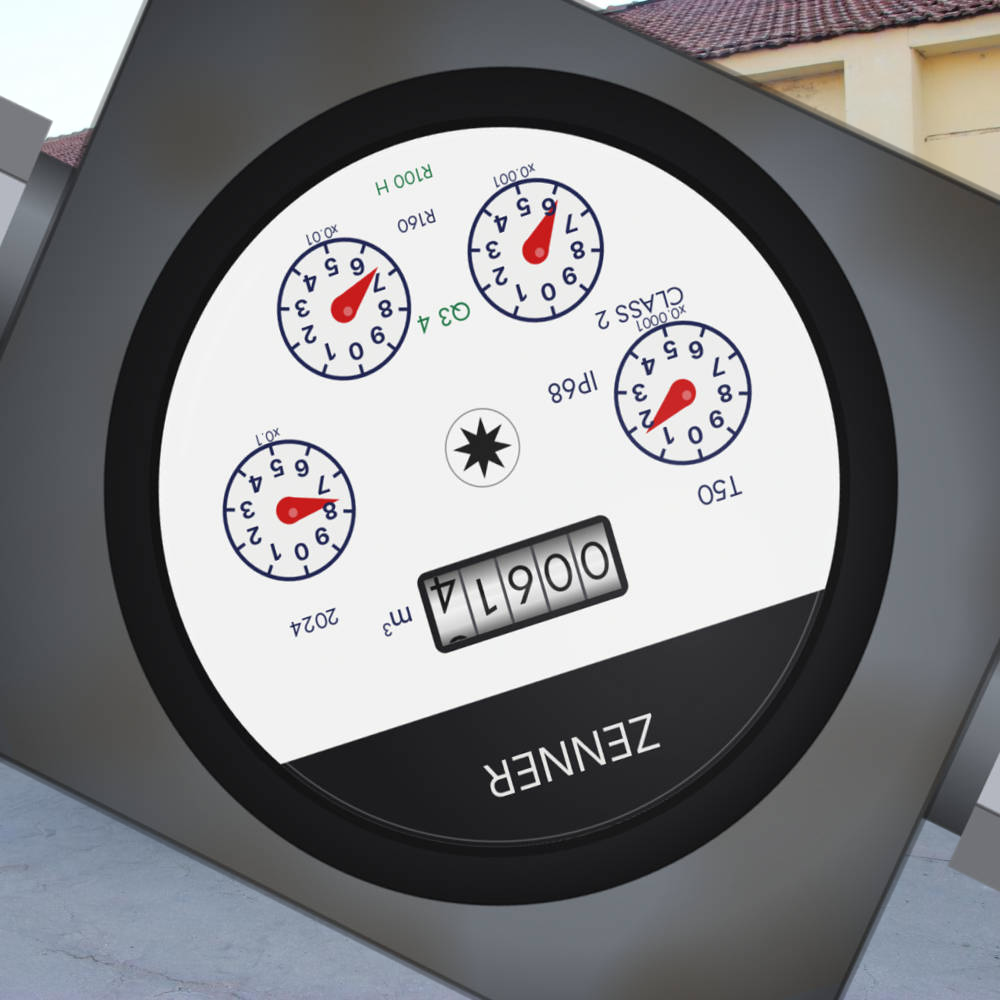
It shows 613.7661m³
